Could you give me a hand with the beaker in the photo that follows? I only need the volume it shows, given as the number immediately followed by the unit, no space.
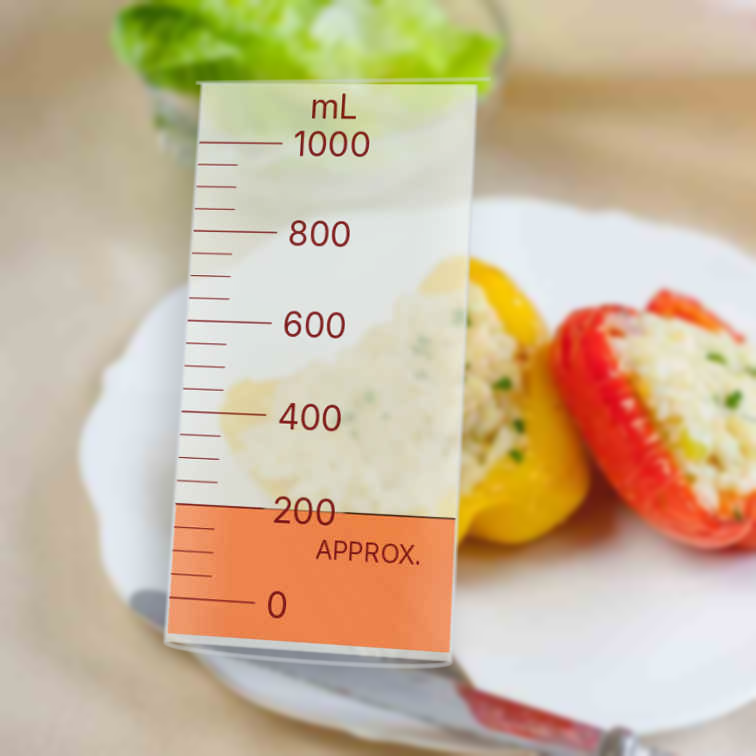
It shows 200mL
